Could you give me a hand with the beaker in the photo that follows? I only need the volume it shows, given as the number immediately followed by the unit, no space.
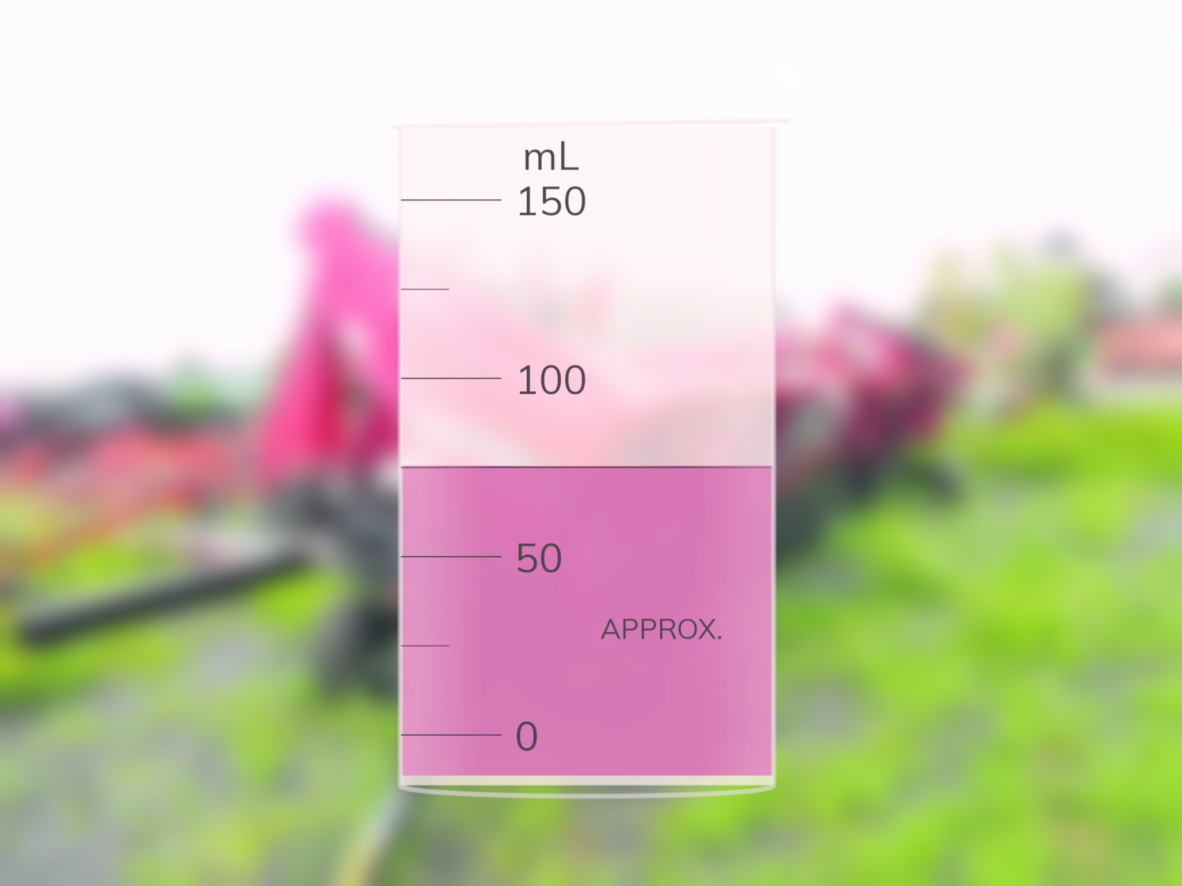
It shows 75mL
